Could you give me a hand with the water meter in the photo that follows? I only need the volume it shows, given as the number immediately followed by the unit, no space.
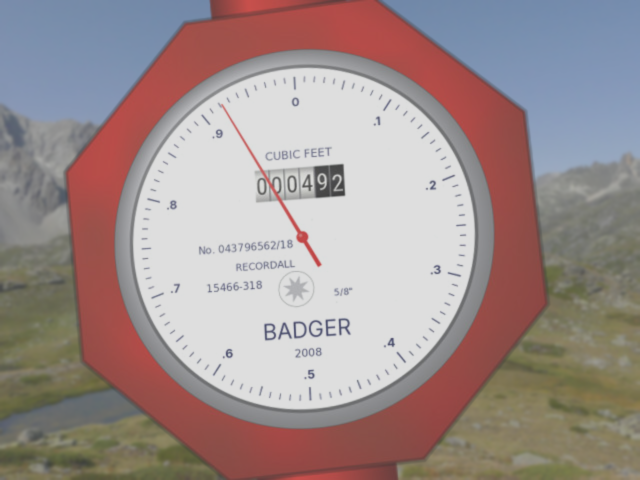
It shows 491.92ft³
